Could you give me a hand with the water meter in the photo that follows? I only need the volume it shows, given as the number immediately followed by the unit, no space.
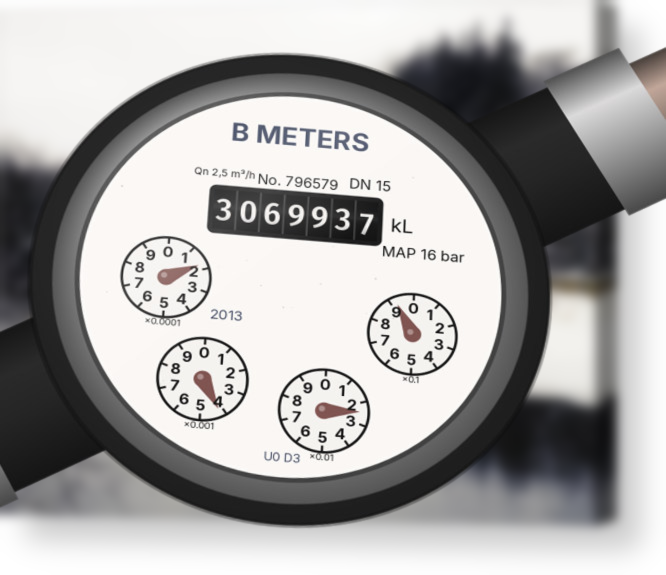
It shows 3069936.9241kL
